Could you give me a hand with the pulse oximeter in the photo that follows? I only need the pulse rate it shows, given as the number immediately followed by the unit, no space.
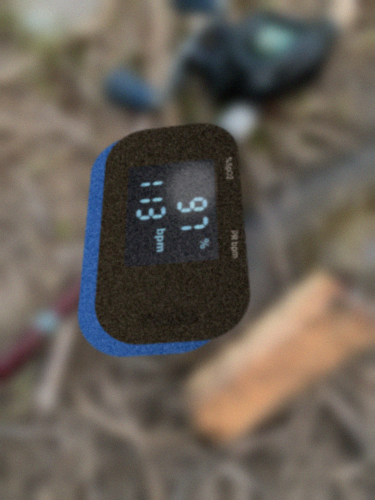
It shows 113bpm
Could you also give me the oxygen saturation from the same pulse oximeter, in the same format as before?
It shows 97%
